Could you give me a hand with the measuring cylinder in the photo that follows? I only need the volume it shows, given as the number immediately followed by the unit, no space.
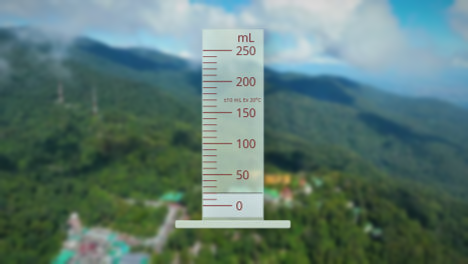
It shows 20mL
